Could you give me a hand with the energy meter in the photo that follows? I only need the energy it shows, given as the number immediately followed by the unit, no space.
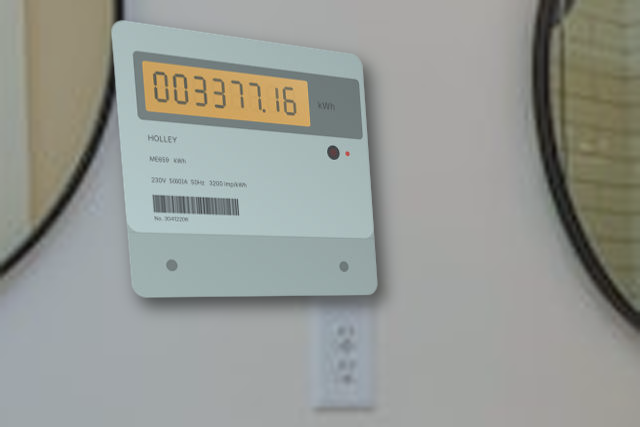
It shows 3377.16kWh
